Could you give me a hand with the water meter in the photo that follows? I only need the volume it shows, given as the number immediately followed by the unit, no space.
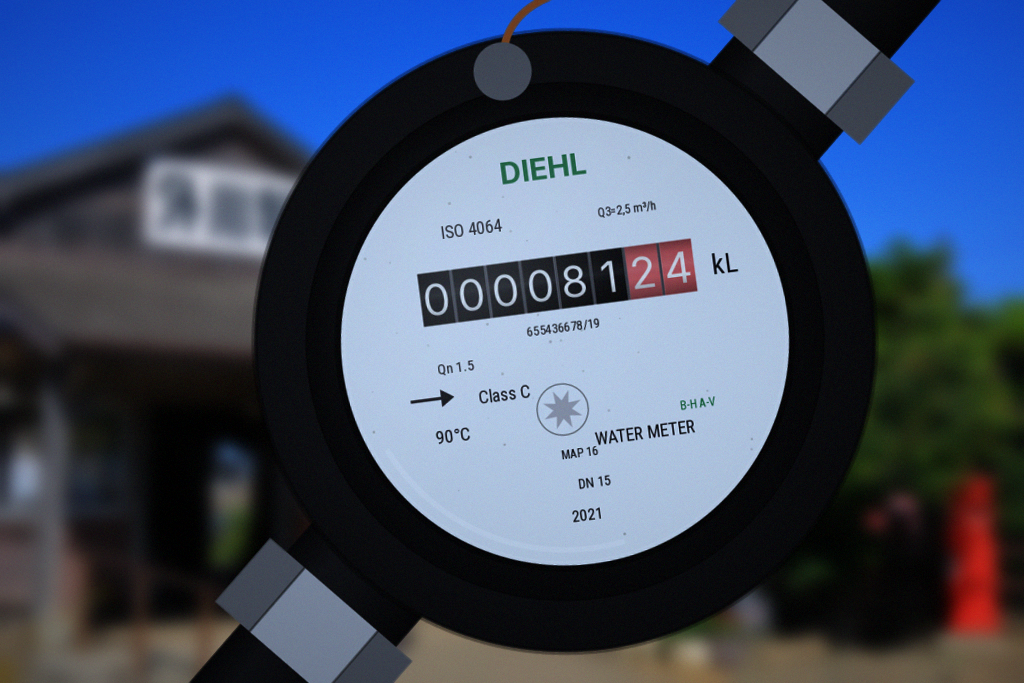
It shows 81.24kL
